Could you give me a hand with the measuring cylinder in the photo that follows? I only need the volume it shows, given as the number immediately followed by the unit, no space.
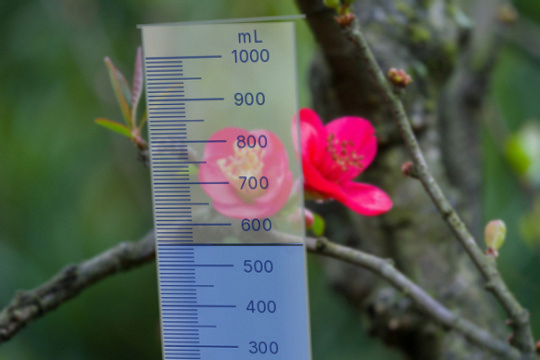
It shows 550mL
